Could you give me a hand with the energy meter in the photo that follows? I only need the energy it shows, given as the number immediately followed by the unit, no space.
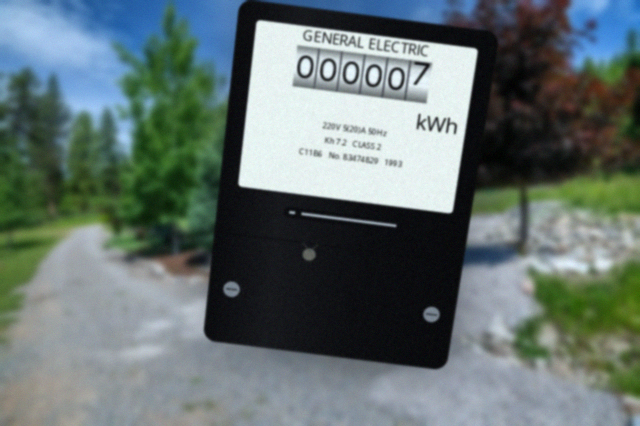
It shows 7kWh
